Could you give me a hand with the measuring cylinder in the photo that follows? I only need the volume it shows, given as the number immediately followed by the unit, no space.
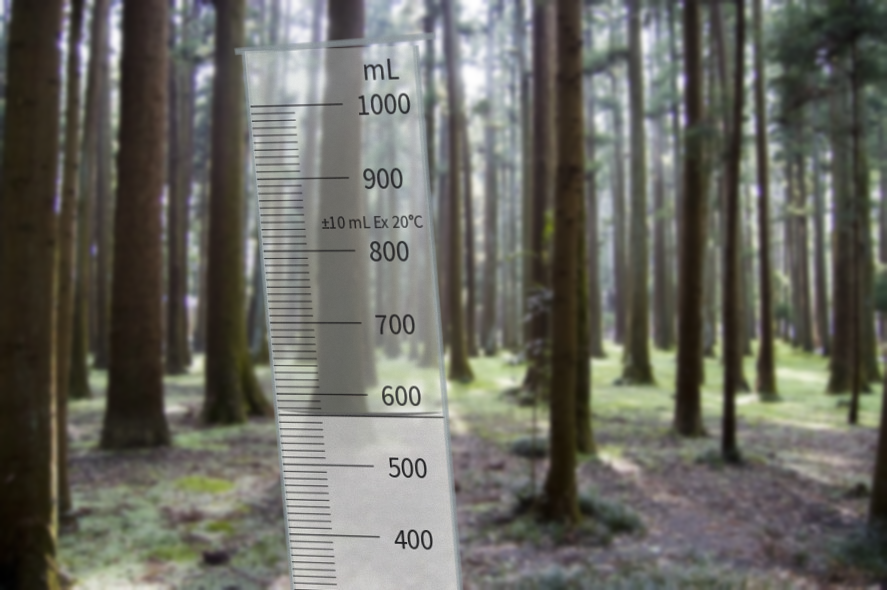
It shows 570mL
